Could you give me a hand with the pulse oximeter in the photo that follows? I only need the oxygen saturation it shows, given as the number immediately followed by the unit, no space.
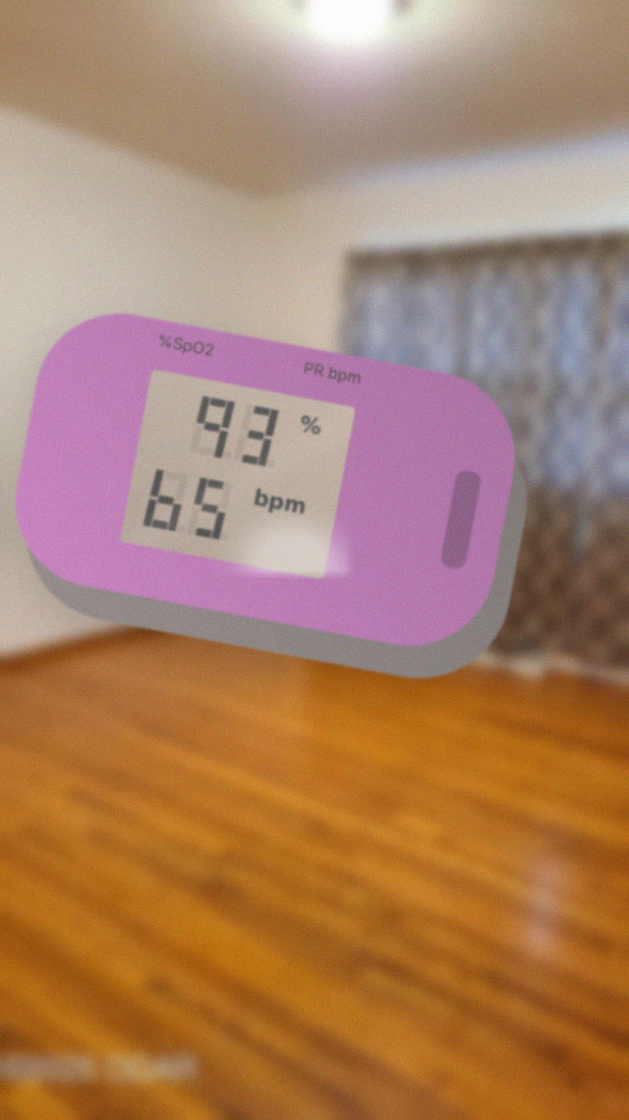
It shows 93%
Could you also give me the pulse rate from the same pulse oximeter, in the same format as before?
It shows 65bpm
